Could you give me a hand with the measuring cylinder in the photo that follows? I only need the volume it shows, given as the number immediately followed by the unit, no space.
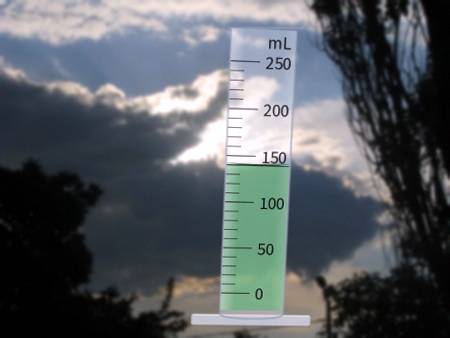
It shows 140mL
